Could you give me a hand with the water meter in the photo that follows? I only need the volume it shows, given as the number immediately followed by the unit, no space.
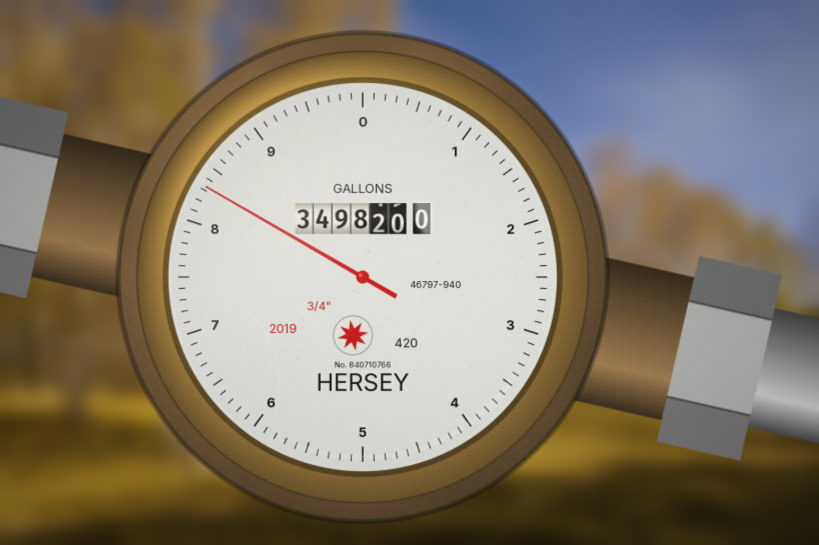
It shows 3498198.3gal
